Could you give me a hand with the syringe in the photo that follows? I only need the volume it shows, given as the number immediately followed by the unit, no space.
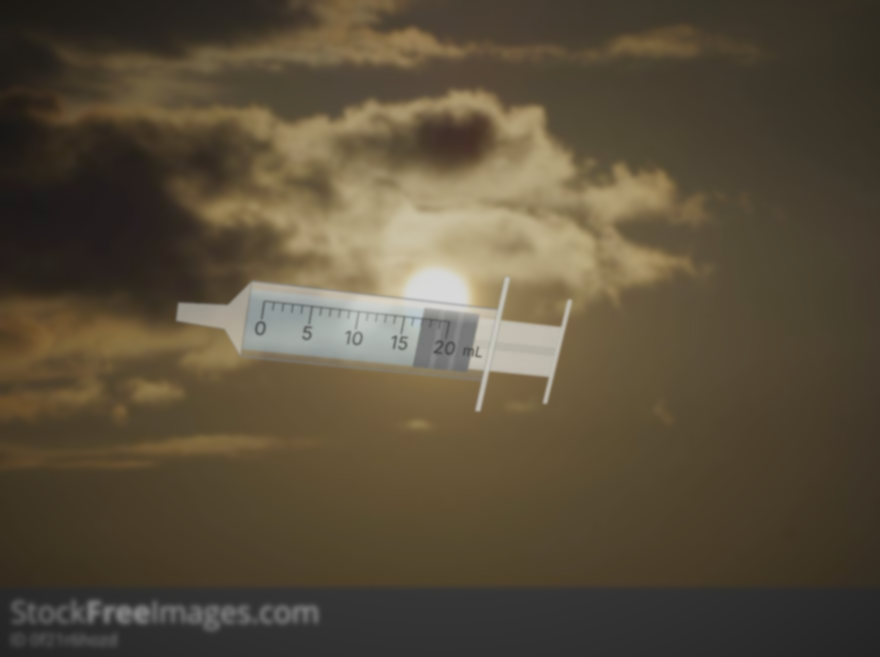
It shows 17mL
